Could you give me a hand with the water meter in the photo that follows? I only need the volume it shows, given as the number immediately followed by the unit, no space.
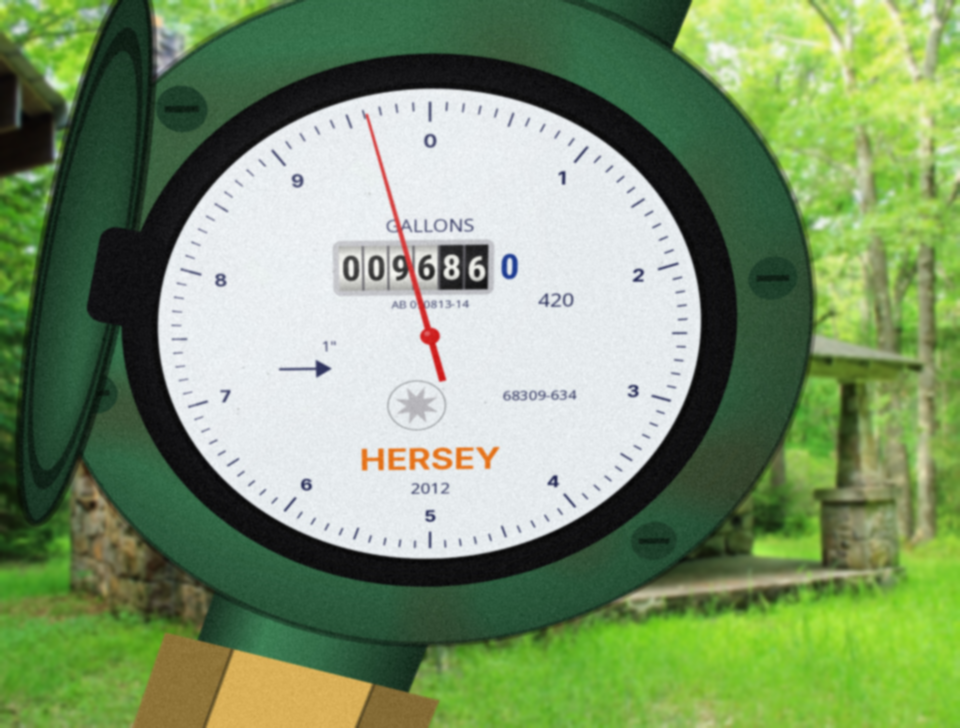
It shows 96859.6gal
